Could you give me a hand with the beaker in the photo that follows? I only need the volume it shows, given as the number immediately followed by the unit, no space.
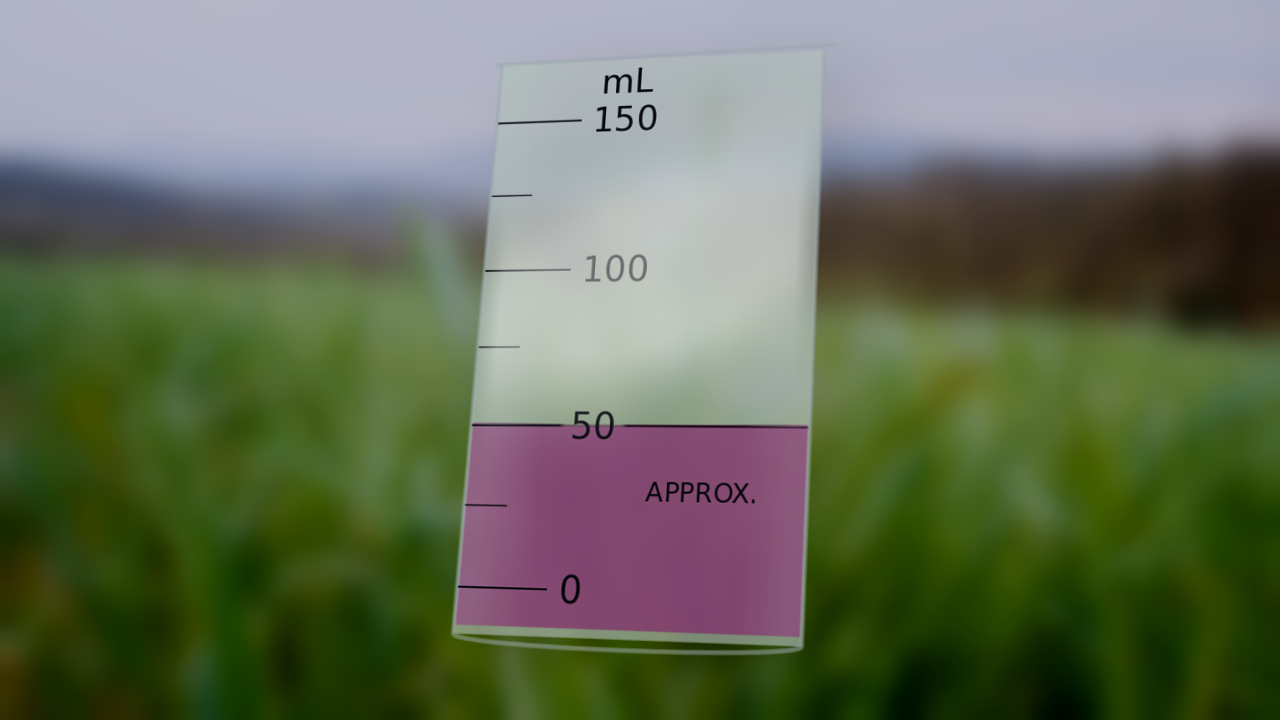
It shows 50mL
